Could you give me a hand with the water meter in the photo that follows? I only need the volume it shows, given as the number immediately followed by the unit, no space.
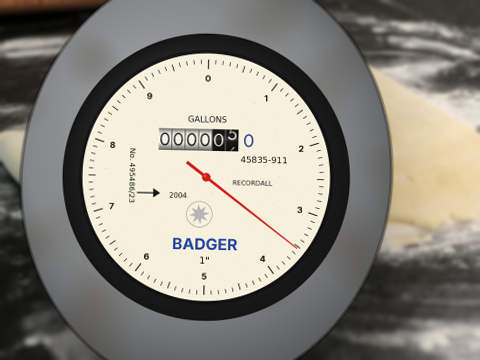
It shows 53.5gal
